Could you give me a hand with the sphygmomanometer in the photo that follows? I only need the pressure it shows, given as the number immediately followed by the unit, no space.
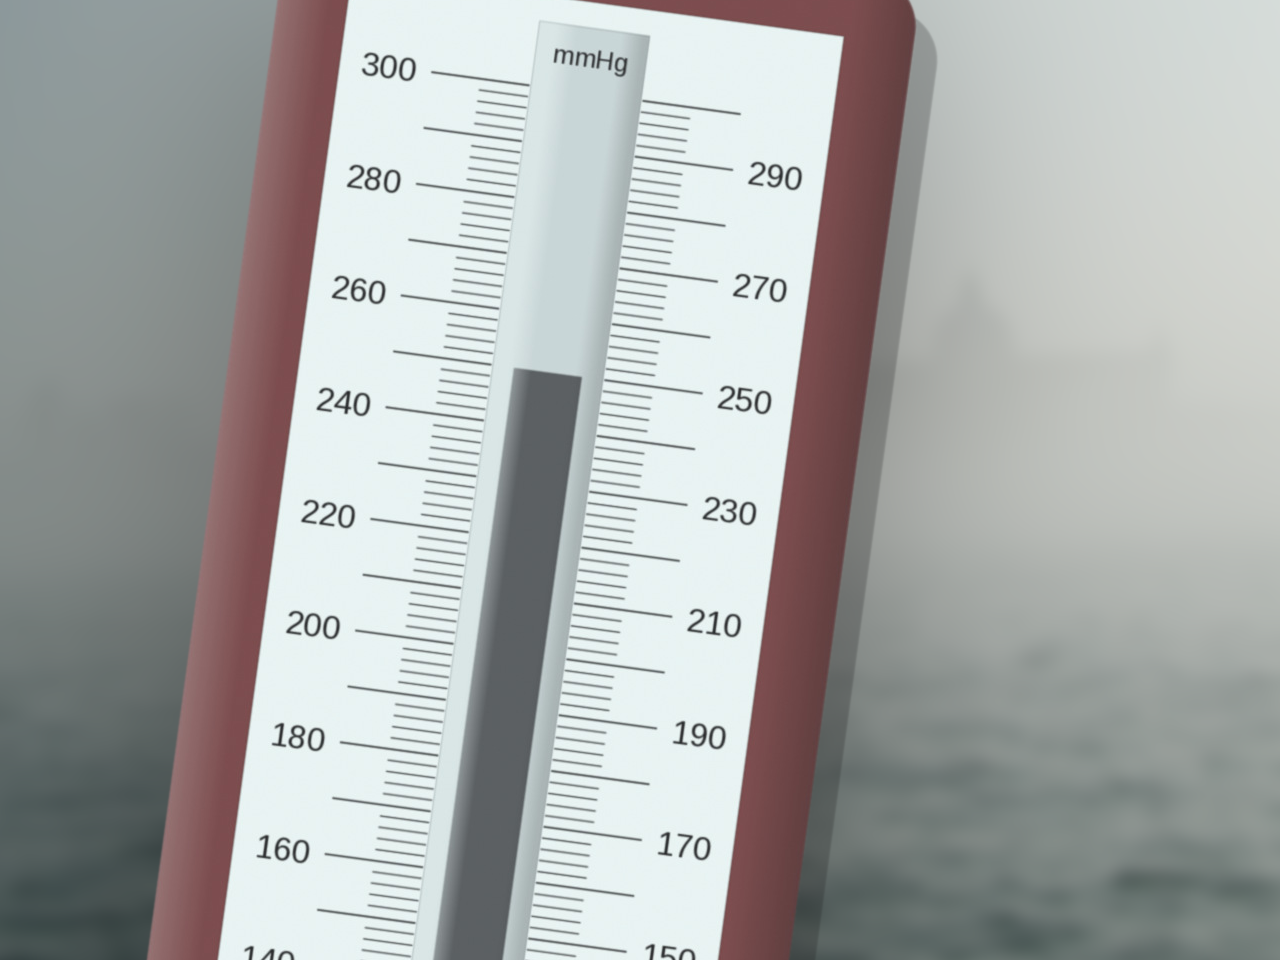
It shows 250mmHg
